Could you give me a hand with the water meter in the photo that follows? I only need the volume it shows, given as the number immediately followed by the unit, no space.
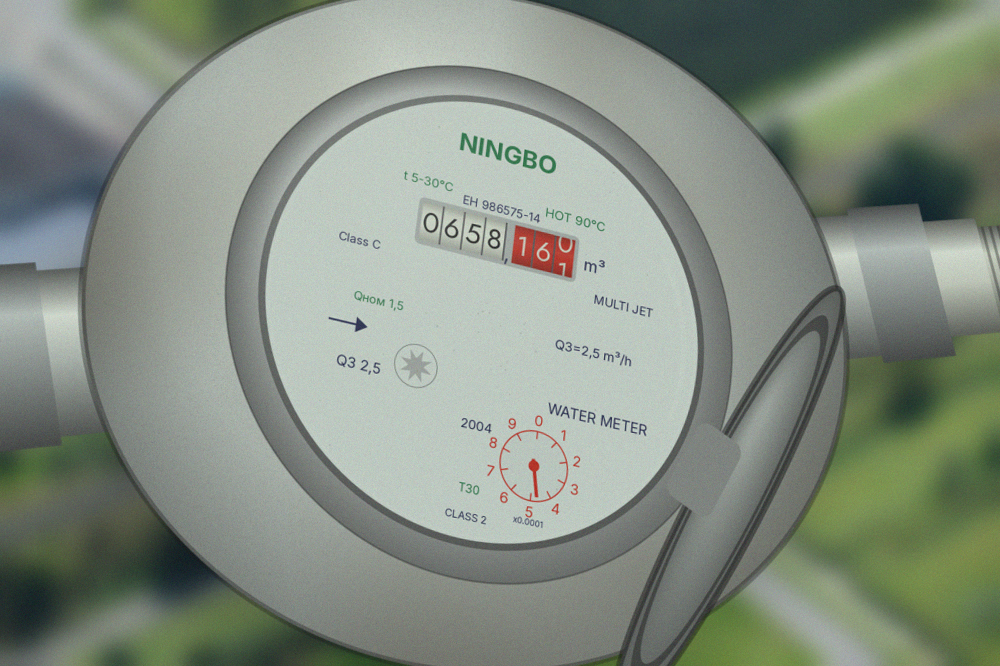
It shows 658.1604m³
